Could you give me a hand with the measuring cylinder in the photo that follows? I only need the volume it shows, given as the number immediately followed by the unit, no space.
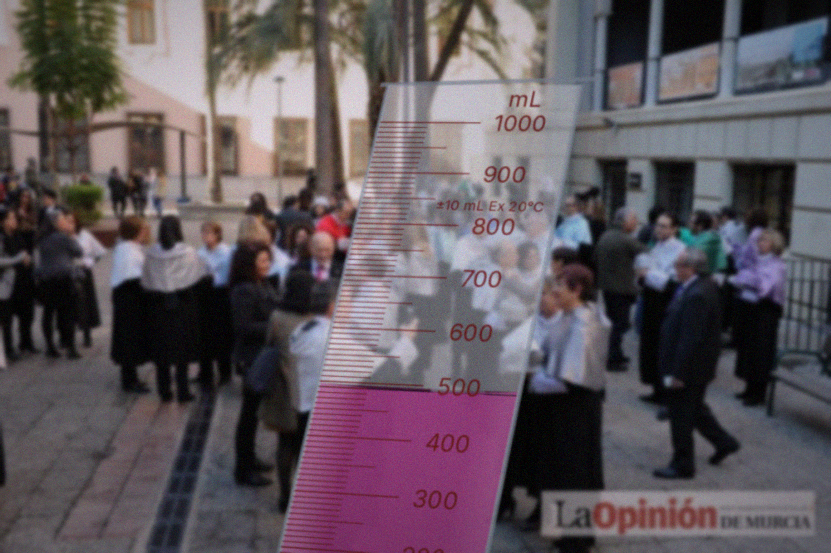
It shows 490mL
